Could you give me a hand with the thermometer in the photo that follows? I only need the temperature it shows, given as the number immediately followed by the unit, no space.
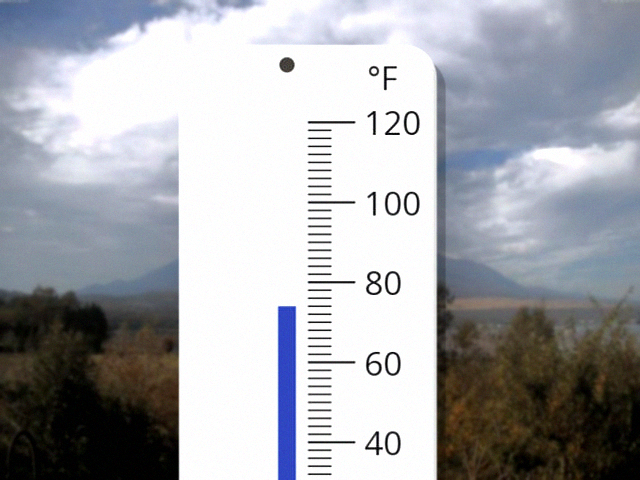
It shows 74°F
